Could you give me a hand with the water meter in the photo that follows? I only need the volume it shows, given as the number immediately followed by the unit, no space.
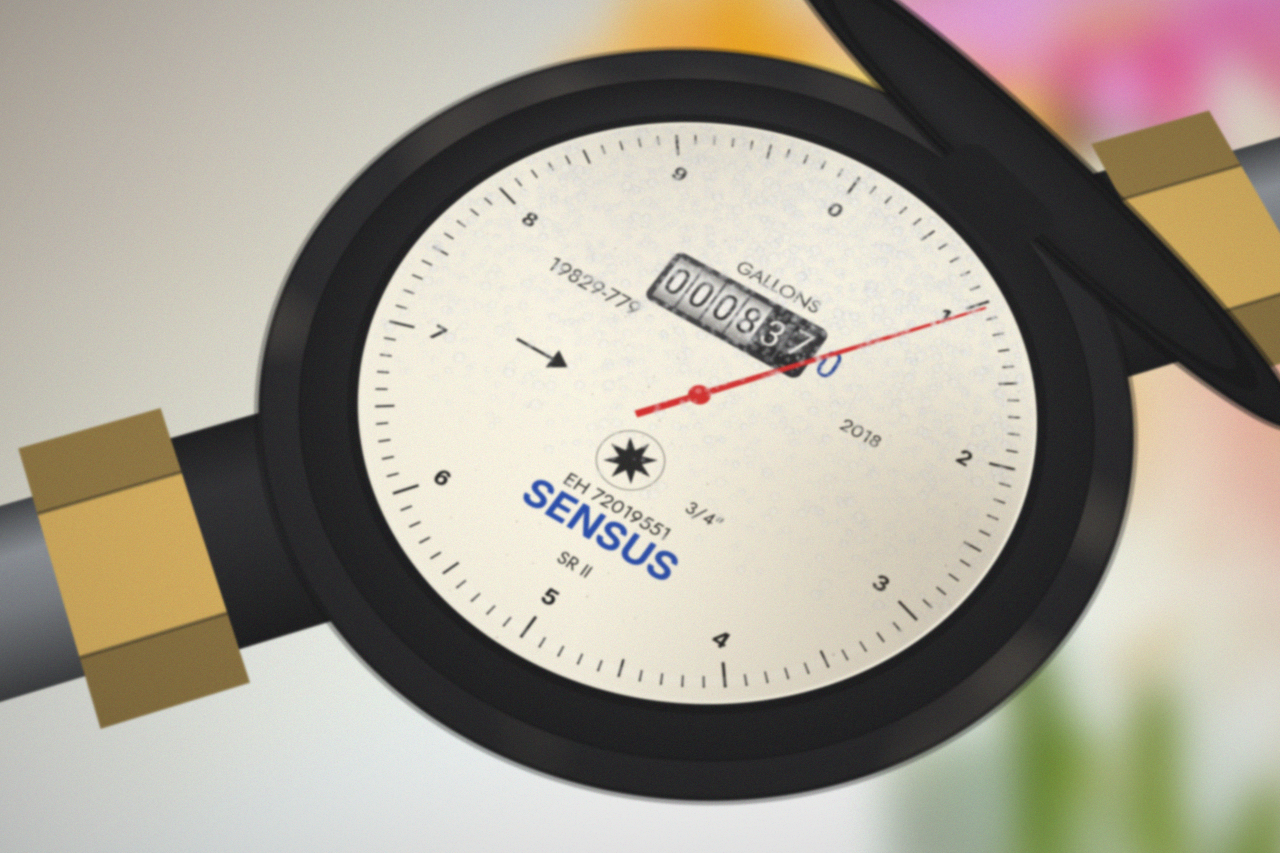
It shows 8371.0gal
